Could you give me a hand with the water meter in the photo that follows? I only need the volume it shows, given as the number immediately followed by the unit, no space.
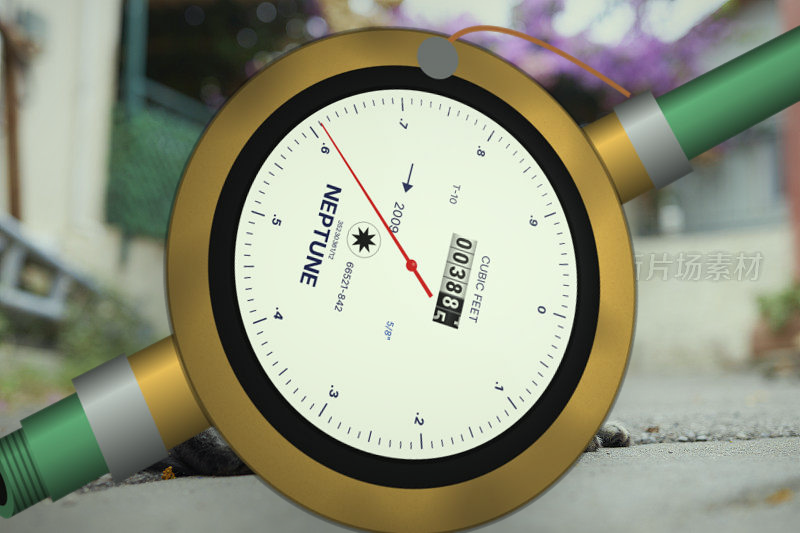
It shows 3884.61ft³
